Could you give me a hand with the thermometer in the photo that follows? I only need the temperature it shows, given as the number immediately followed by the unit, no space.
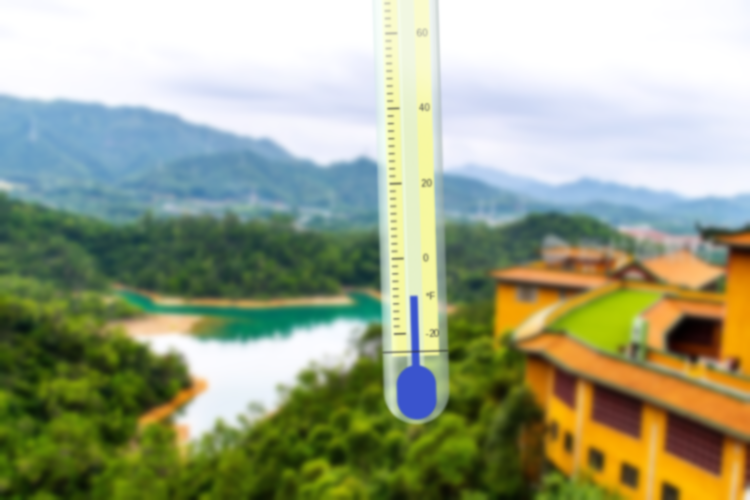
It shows -10°F
